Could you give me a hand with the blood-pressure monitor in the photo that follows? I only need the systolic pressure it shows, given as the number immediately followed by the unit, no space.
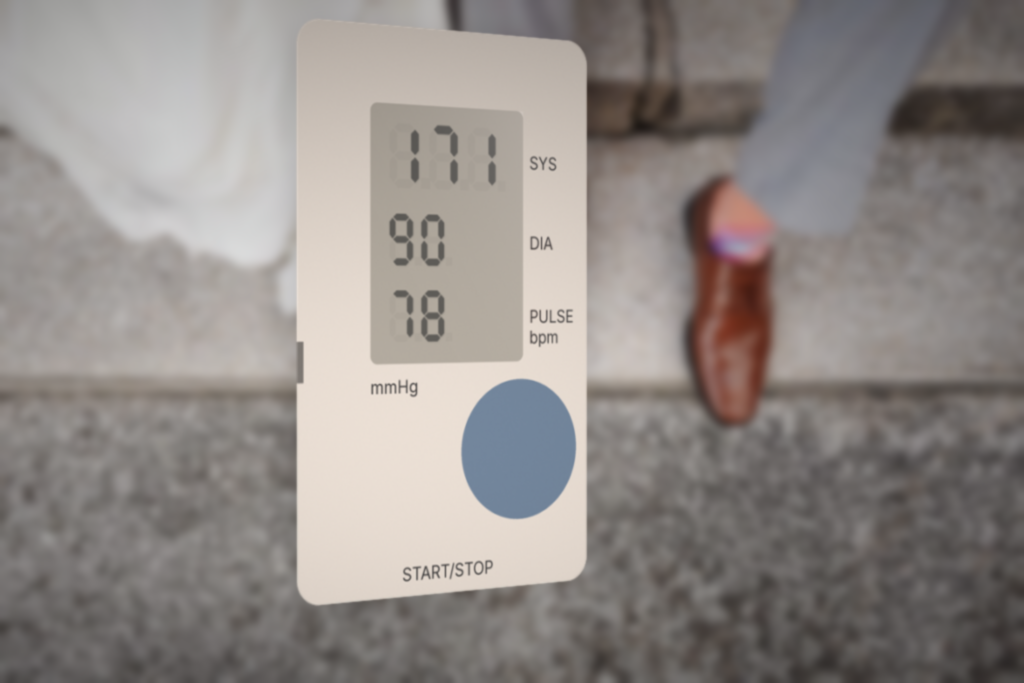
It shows 171mmHg
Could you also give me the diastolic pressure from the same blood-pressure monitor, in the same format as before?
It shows 90mmHg
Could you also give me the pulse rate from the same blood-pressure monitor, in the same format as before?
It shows 78bpm
